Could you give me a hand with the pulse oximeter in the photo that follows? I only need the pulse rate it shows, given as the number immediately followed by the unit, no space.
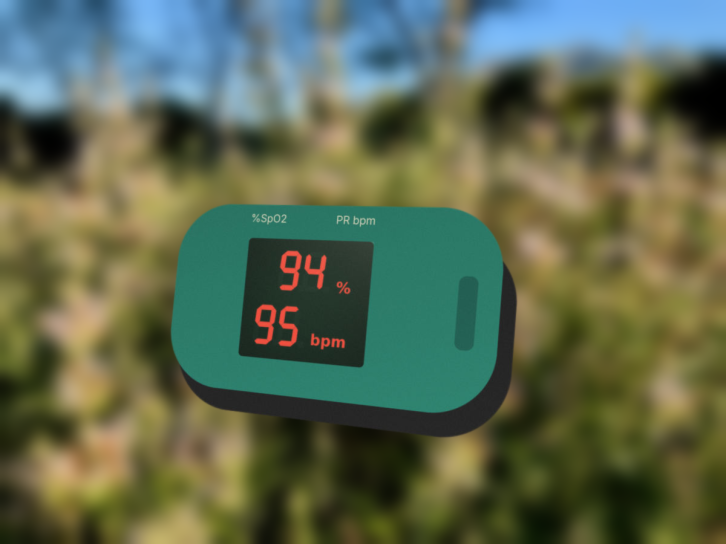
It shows 95bpm
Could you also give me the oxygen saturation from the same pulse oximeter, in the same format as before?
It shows 94%
